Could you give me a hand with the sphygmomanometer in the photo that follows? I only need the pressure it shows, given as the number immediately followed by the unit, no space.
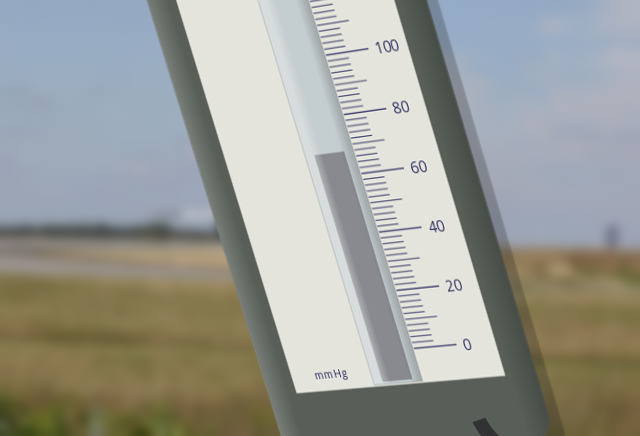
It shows 68mmHg
